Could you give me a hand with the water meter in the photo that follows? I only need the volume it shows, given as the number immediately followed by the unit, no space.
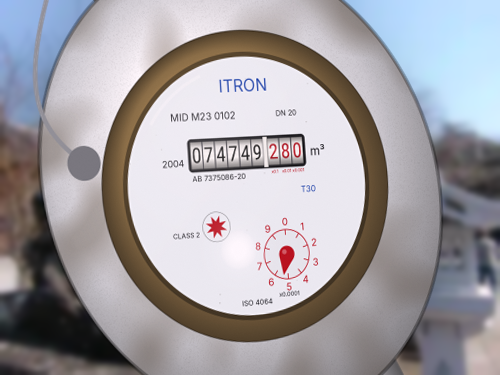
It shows 74749.2805m³
